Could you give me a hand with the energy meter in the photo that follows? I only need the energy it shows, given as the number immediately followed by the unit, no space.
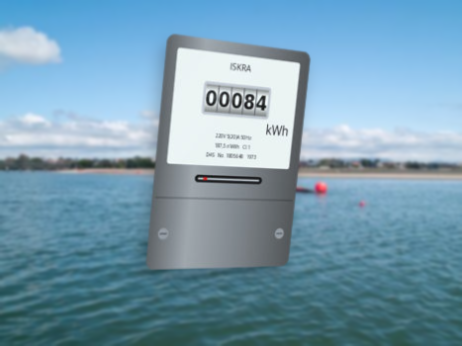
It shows 84kWh
